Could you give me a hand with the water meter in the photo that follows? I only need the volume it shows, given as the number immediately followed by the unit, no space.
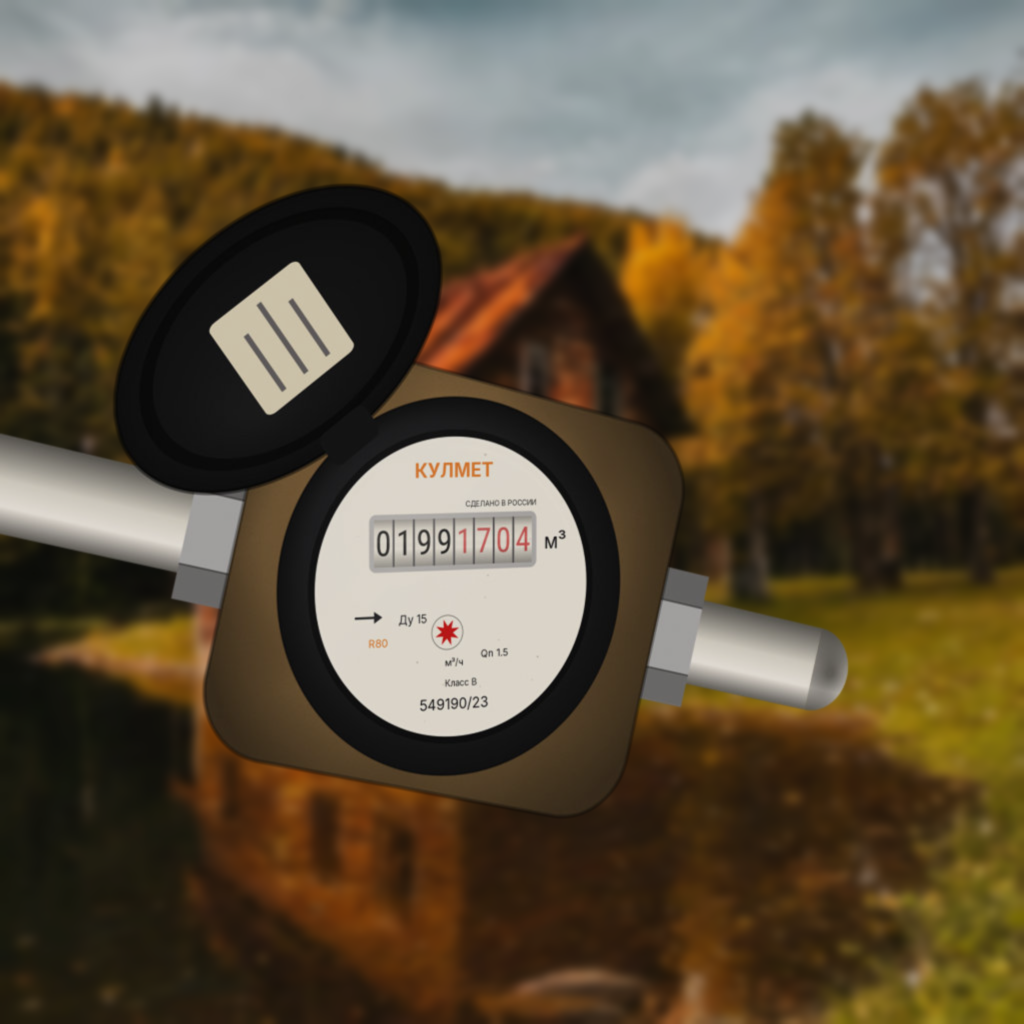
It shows 199.1704m³
